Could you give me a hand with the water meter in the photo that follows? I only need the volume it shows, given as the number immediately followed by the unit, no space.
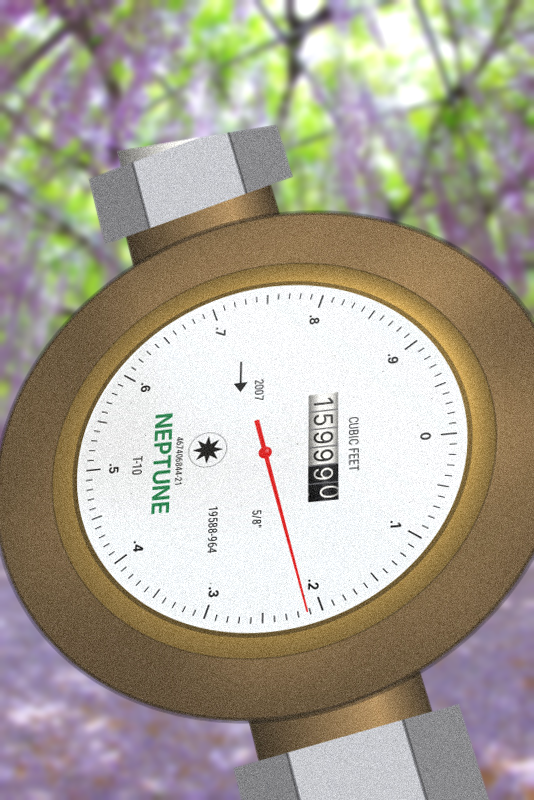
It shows 159990.21ft³
